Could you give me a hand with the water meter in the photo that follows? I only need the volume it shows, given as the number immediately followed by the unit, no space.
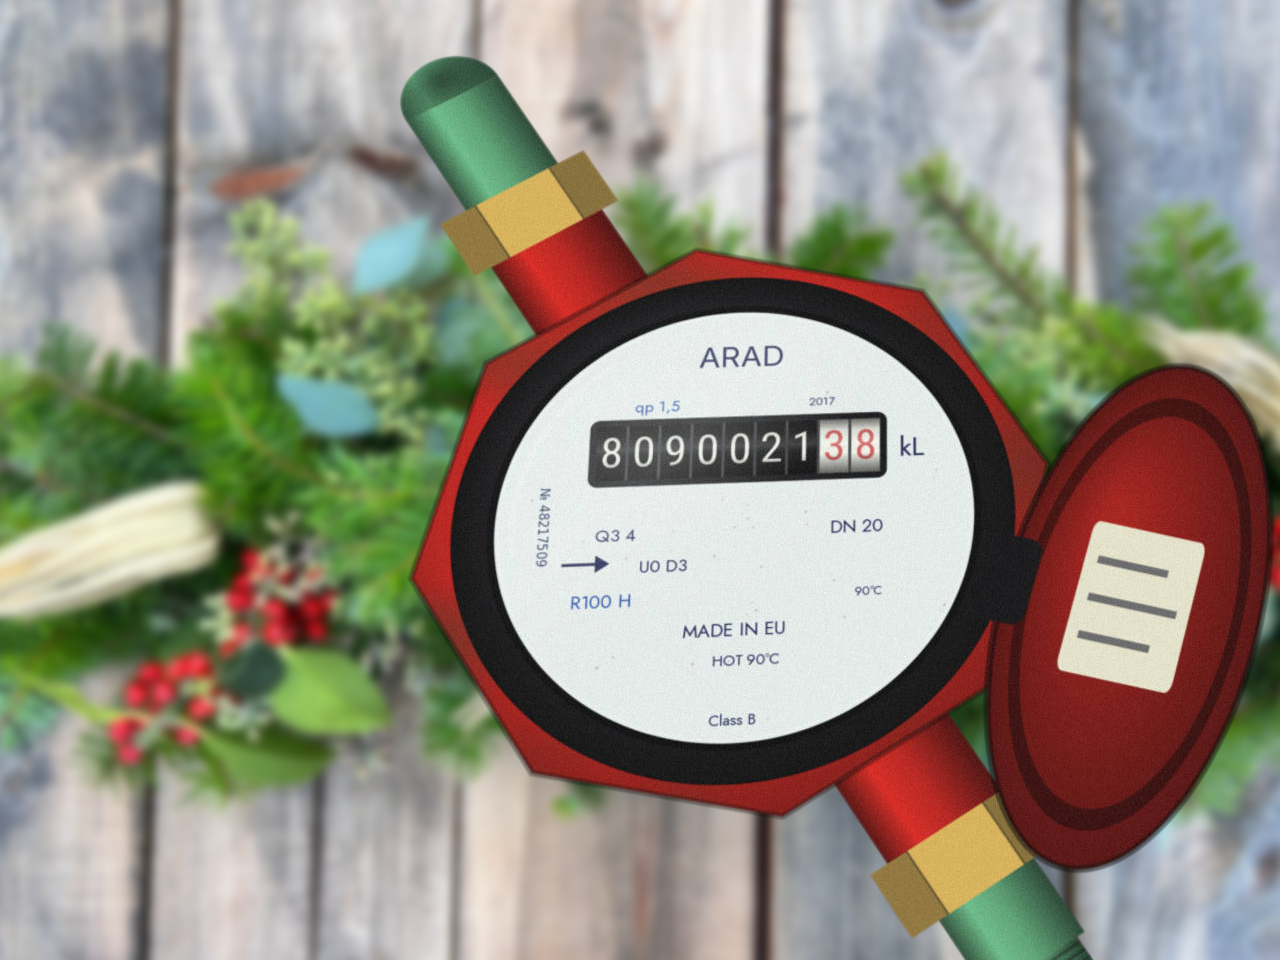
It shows 8090021.38kL
